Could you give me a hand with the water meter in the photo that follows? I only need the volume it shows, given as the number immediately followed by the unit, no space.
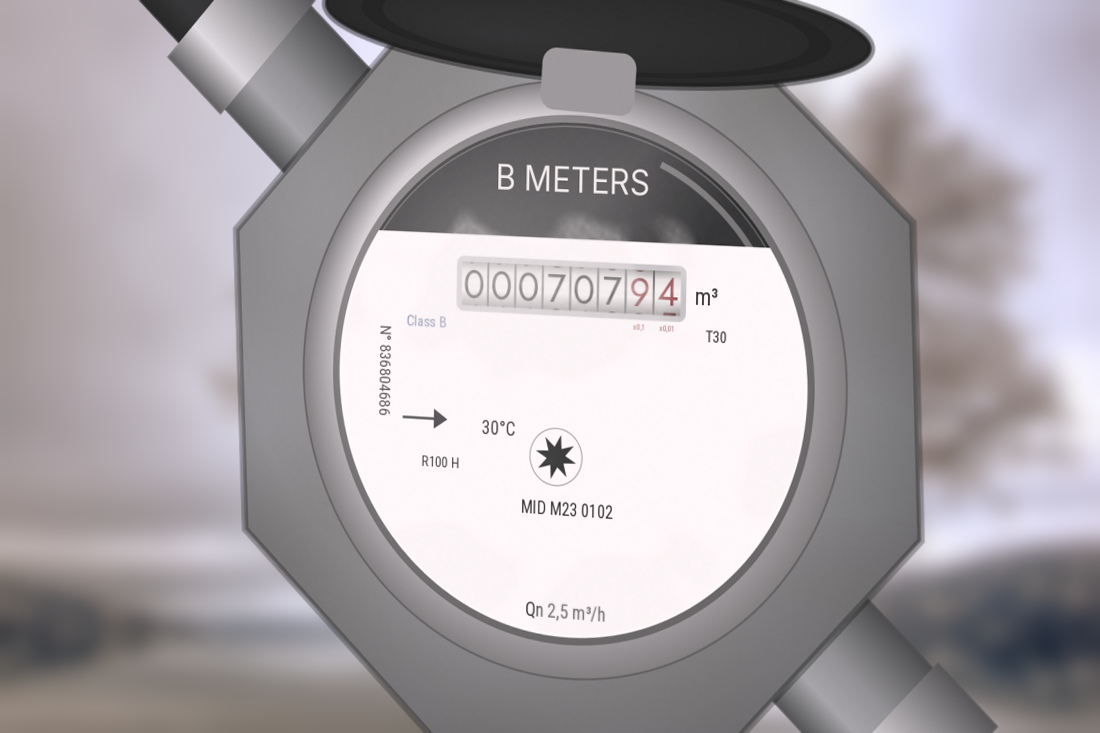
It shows 707.94m³
